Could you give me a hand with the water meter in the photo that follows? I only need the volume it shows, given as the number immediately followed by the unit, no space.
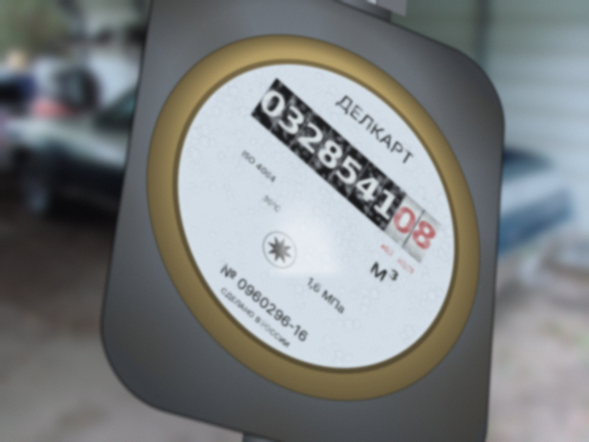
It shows 328541.08m³
